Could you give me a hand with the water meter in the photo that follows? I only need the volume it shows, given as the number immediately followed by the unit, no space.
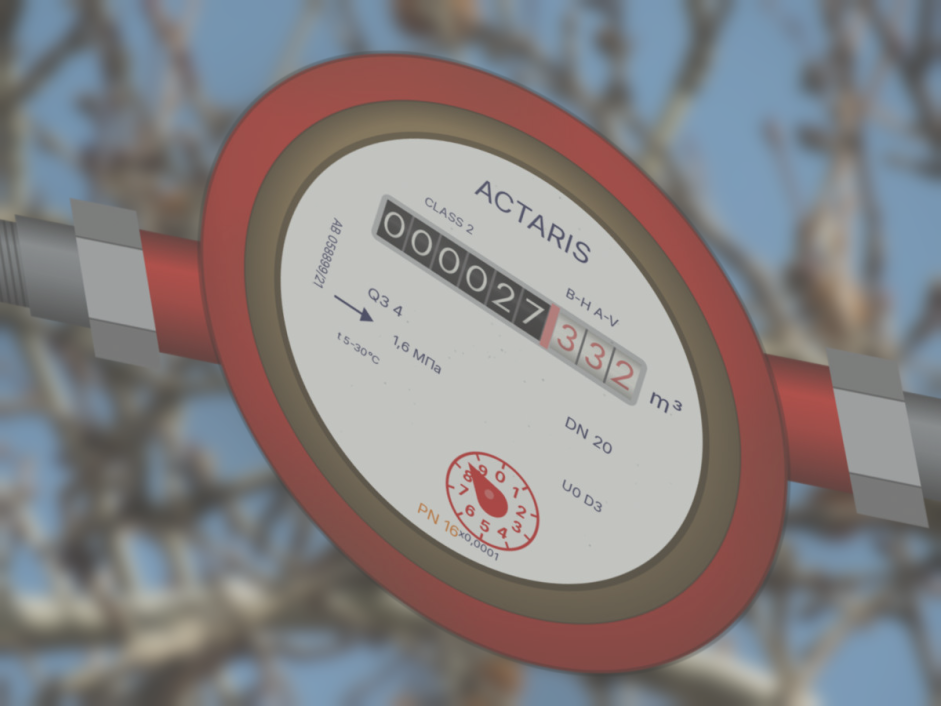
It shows 27.3328m³
